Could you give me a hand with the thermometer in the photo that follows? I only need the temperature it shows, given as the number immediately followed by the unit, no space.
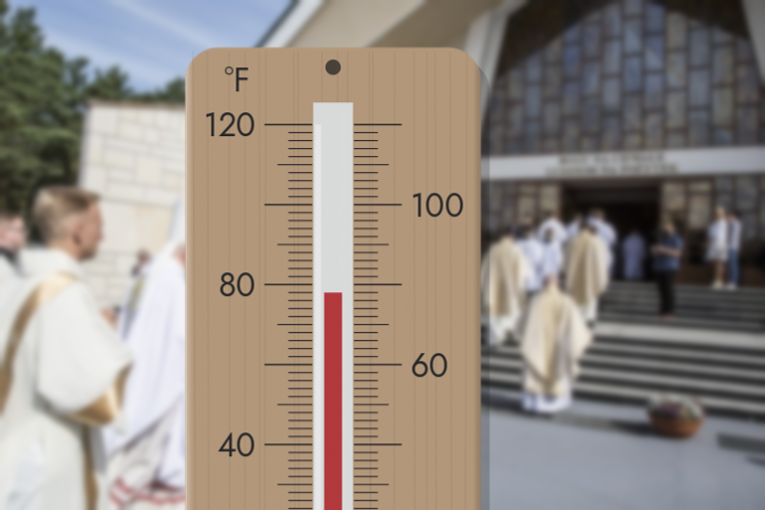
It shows 78°F
